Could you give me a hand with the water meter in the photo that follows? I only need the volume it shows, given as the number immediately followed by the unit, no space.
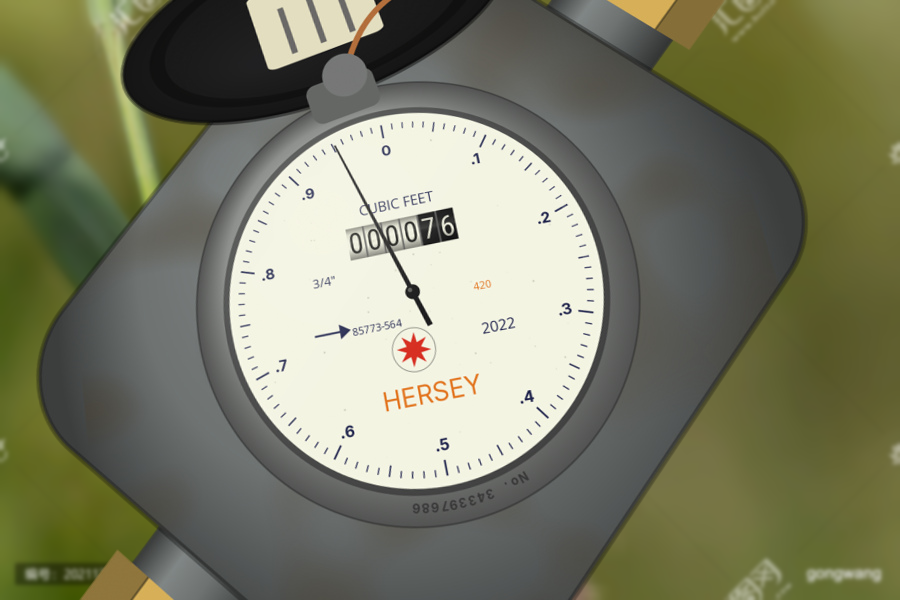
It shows 75.95ft³
